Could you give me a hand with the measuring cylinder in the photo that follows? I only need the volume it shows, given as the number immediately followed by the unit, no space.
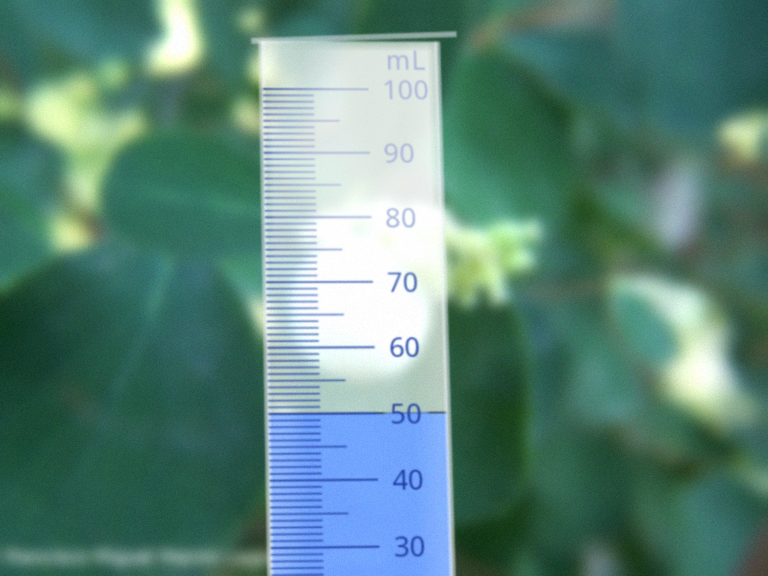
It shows 50mL
